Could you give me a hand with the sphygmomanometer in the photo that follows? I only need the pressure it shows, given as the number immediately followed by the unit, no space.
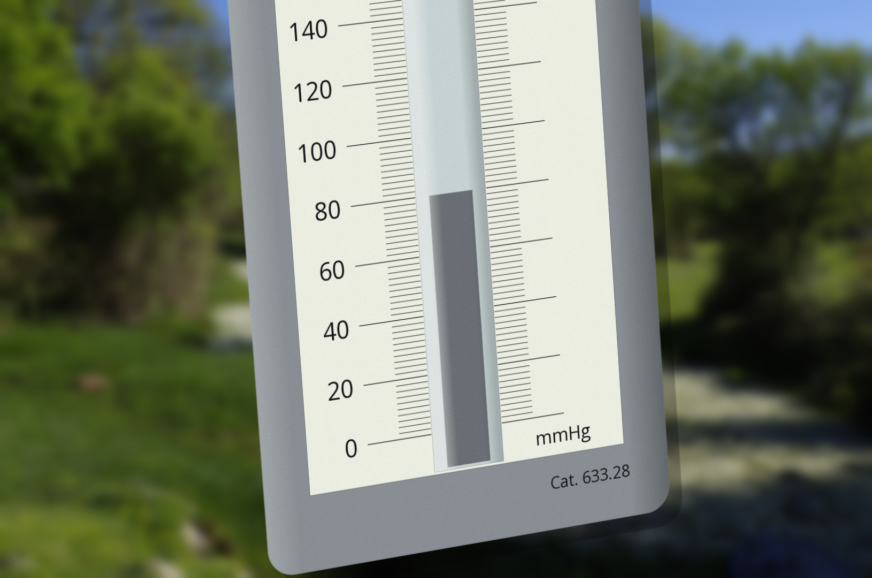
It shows 80mmHg
